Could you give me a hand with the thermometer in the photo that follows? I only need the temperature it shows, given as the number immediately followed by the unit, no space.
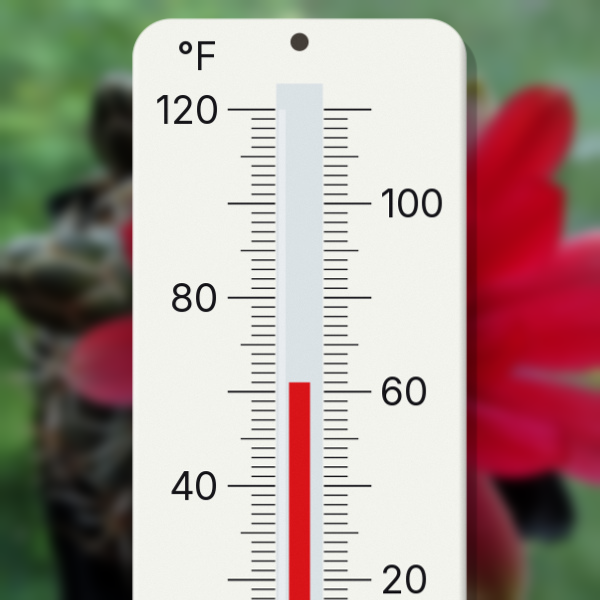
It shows 62°F
